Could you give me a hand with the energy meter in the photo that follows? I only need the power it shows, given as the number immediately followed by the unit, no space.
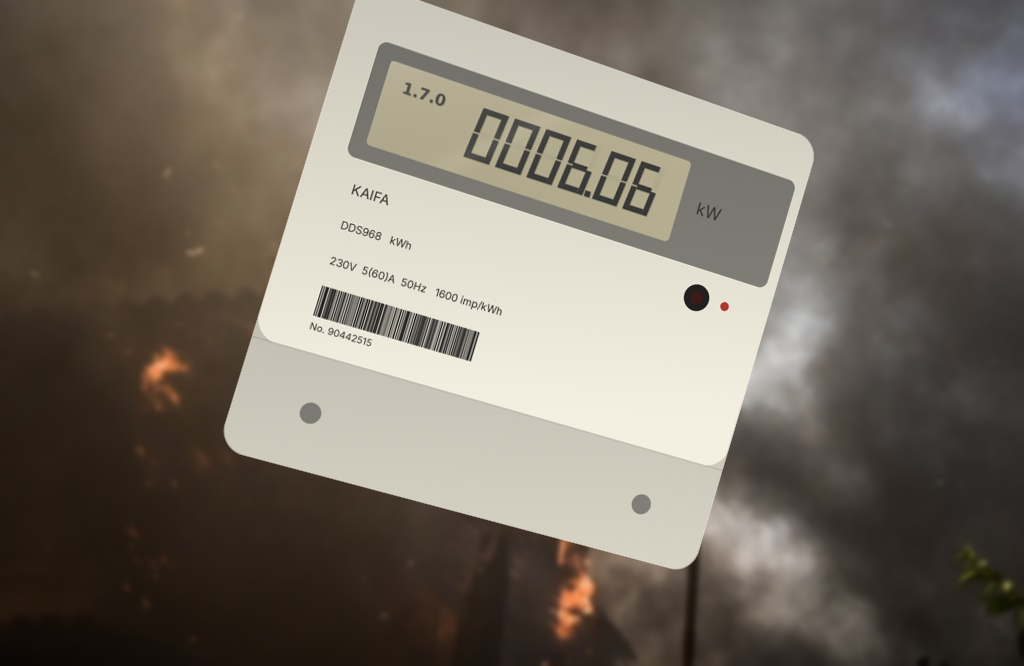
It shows 6.06kW
